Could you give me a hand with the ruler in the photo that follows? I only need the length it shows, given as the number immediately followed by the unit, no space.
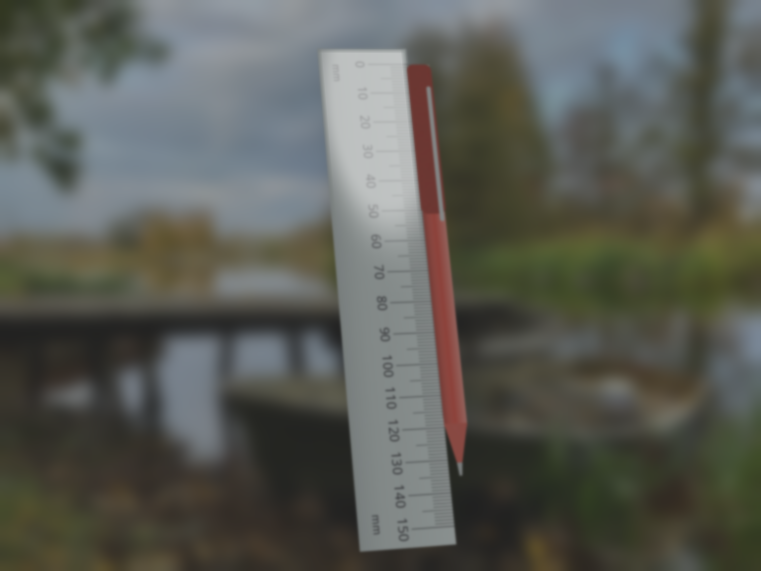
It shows 135mm
